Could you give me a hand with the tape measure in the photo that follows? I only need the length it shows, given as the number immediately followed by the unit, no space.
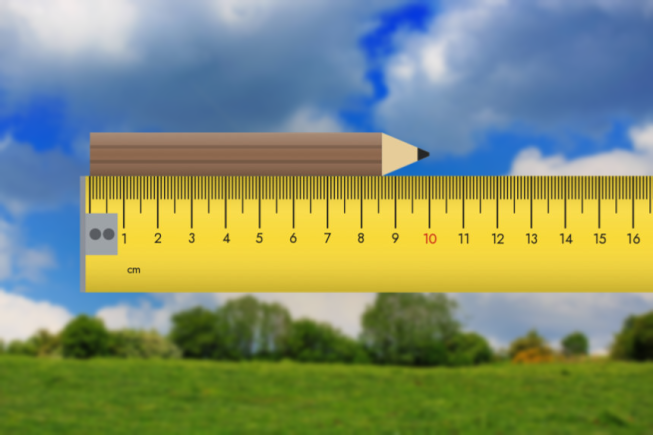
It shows 10cm
